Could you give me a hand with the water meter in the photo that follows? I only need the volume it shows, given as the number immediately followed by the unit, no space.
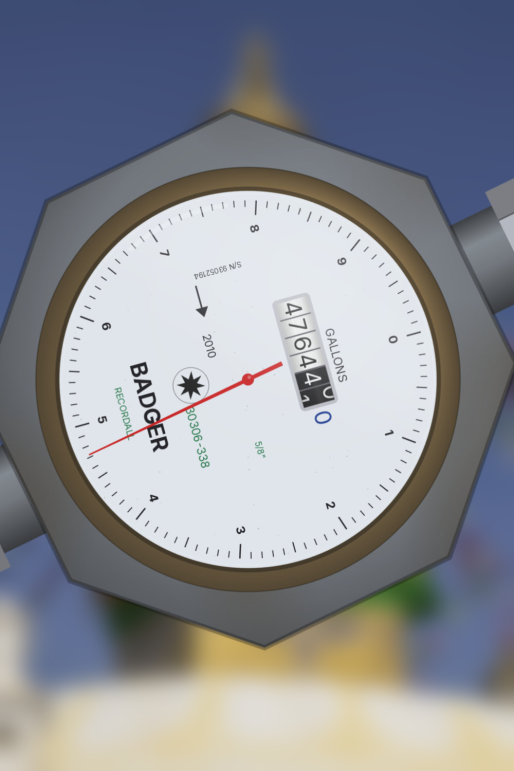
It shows 4764404.7gal
